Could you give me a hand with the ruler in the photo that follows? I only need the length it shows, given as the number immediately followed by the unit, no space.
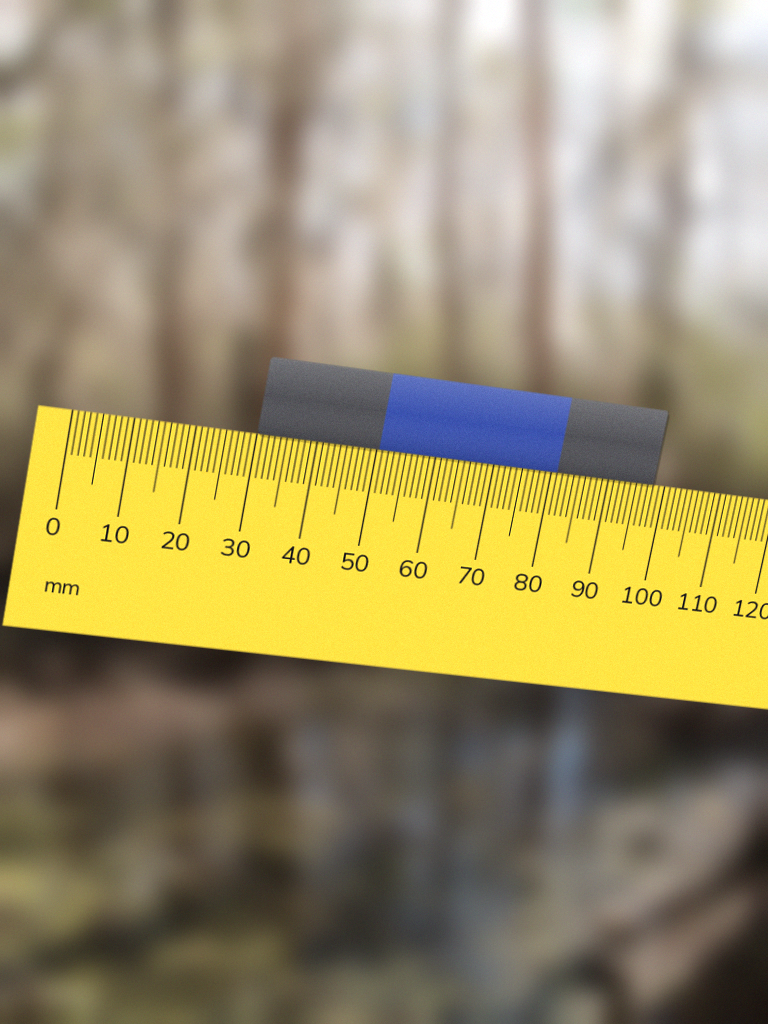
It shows 68mm
